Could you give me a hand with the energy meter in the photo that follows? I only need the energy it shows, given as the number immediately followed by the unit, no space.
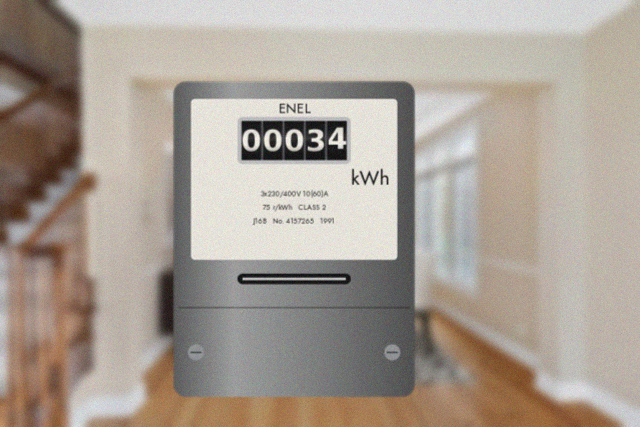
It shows 34kWh
